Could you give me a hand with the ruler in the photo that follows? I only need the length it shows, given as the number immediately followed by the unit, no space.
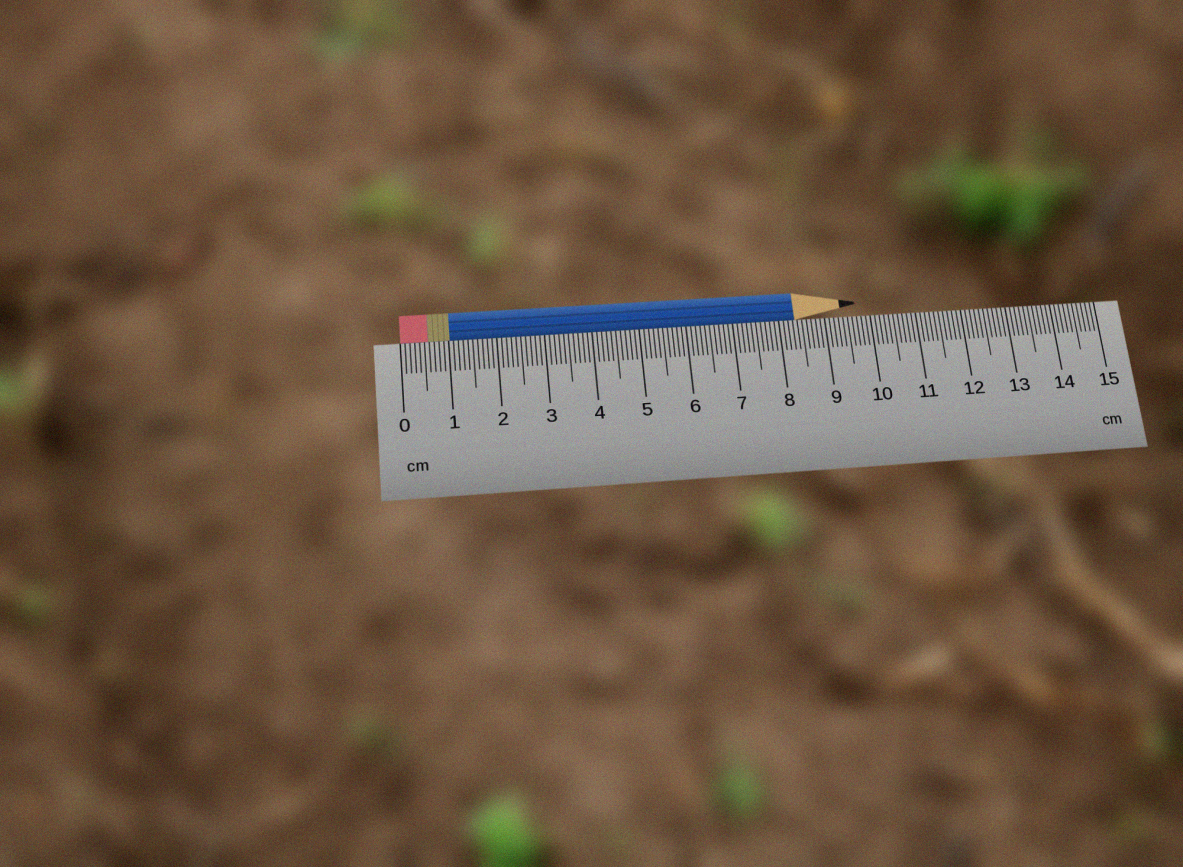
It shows 9.7cm
